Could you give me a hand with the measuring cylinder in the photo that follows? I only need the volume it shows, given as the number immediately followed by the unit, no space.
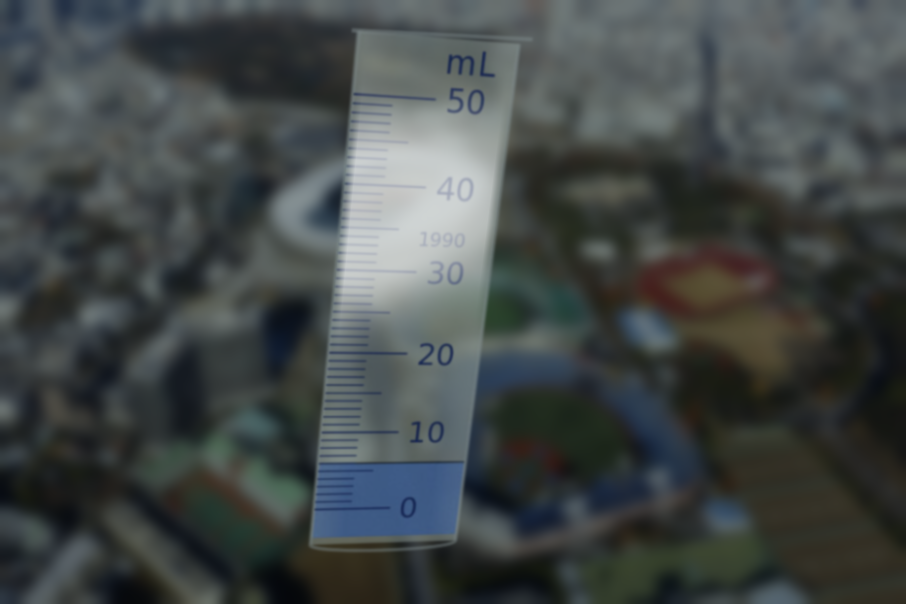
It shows 6mL
